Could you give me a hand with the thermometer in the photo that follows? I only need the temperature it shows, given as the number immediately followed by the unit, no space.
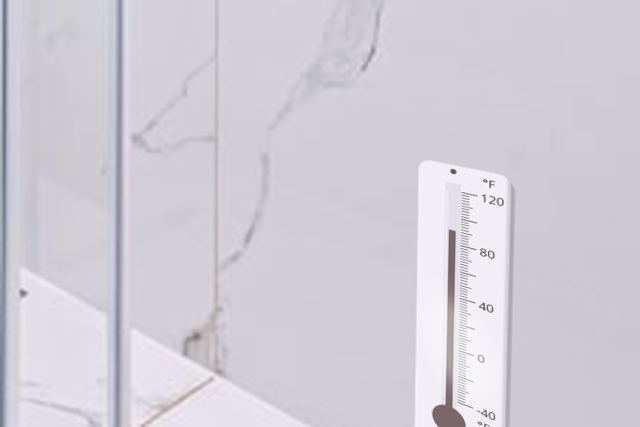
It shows 90°F
